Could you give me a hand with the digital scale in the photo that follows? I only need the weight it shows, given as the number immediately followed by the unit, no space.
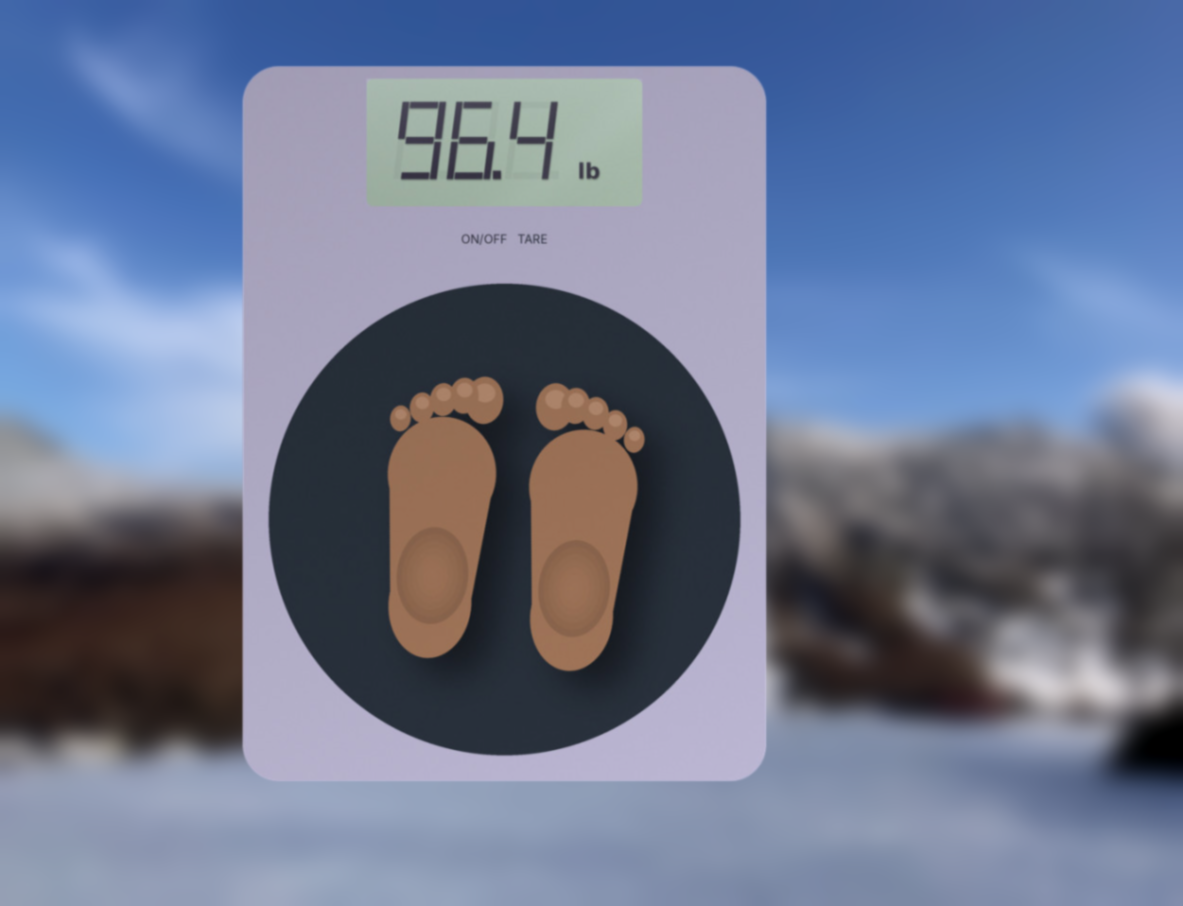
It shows 96.4lb
